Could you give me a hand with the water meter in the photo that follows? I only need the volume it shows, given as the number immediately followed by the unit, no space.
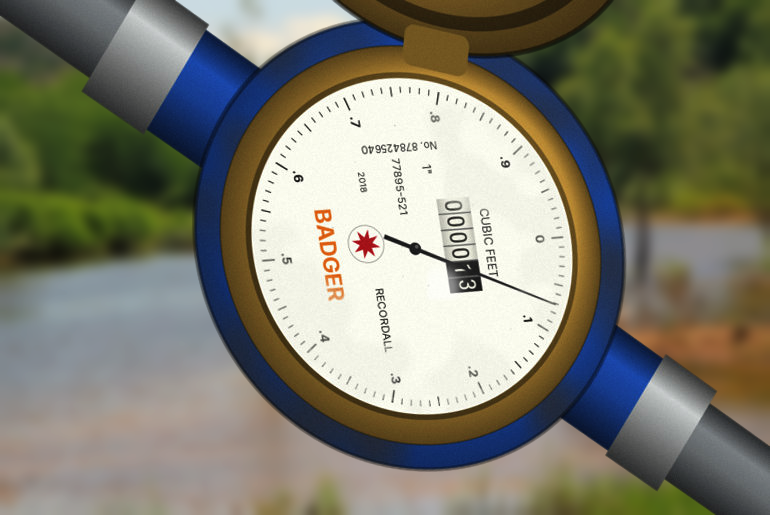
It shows 13.07ft³
